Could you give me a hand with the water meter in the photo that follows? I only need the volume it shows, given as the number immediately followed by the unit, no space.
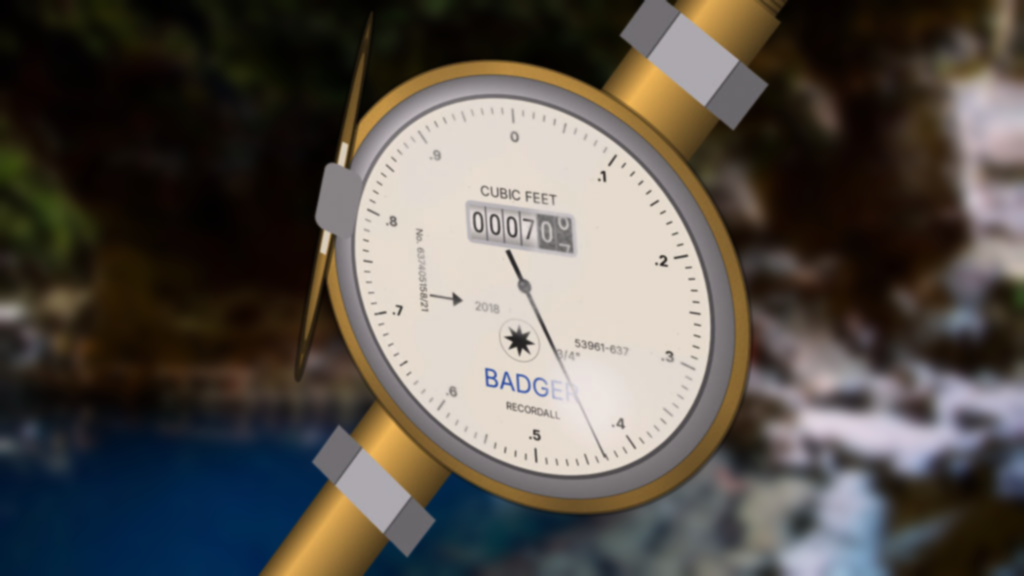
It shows 706.43ft³
